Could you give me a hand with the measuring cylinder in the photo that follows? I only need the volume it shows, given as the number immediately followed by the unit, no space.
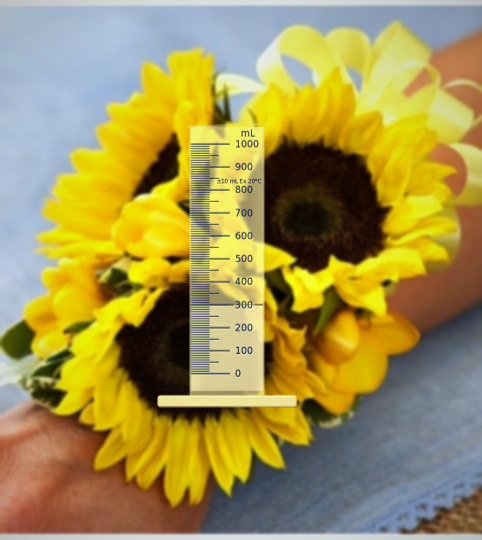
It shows 300mL
